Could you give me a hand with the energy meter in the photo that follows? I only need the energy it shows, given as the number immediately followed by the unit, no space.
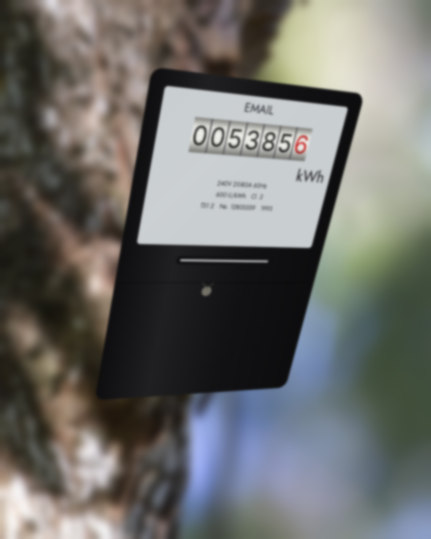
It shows 5385.6kWh
